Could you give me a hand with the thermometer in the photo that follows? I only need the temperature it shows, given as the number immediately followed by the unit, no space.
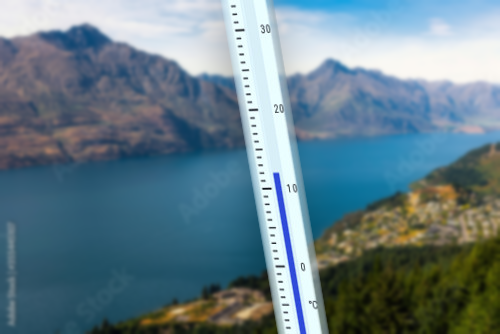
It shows 12°C
